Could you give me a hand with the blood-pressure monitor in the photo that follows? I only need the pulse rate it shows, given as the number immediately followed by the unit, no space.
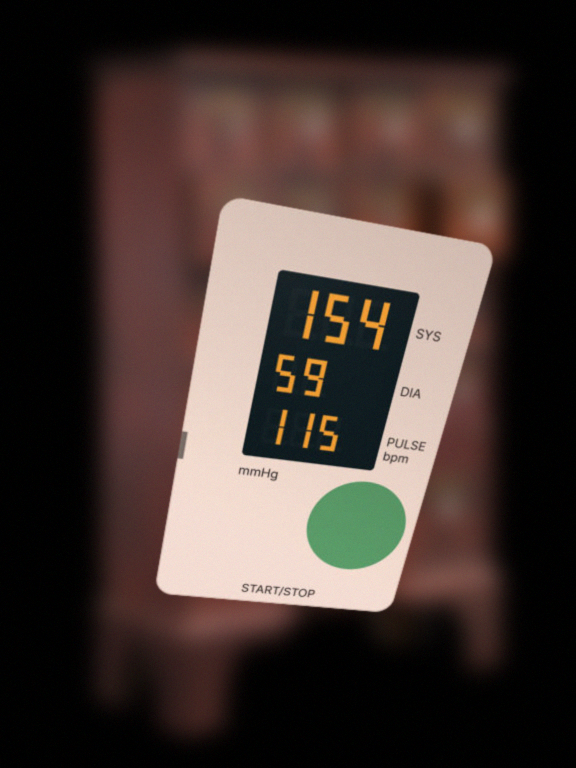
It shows 115bpm
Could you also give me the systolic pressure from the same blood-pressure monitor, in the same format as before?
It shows 154mmHg
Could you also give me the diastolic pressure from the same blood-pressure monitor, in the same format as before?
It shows 59mmHg
